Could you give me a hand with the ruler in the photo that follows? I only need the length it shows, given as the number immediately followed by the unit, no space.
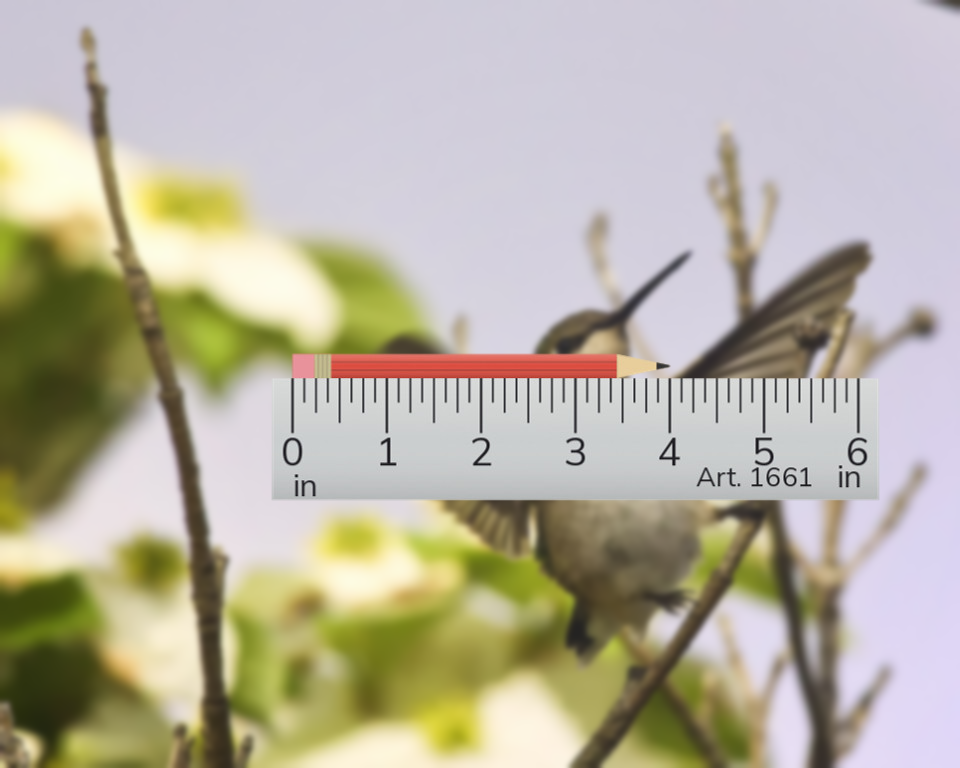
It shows 4in
